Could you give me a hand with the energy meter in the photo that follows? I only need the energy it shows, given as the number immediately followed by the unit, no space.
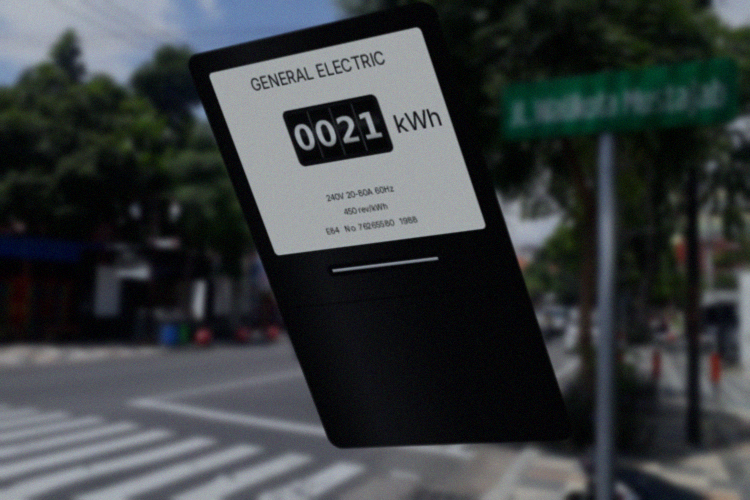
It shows 21kWh
